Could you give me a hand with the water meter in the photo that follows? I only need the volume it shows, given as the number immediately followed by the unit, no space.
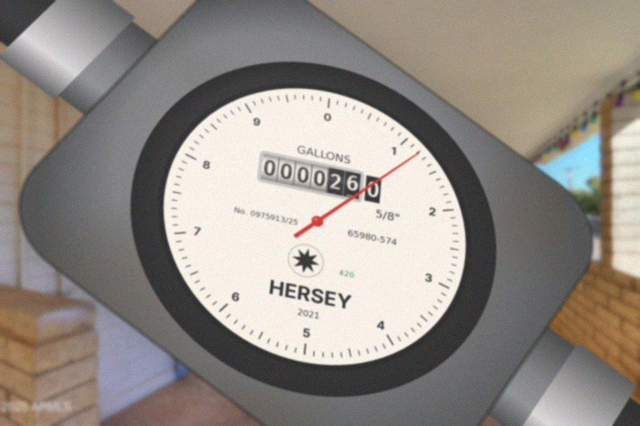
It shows 261.2gal
